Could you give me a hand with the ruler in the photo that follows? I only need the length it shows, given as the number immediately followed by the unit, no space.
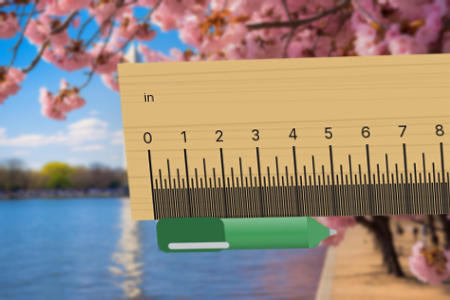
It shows 5in
